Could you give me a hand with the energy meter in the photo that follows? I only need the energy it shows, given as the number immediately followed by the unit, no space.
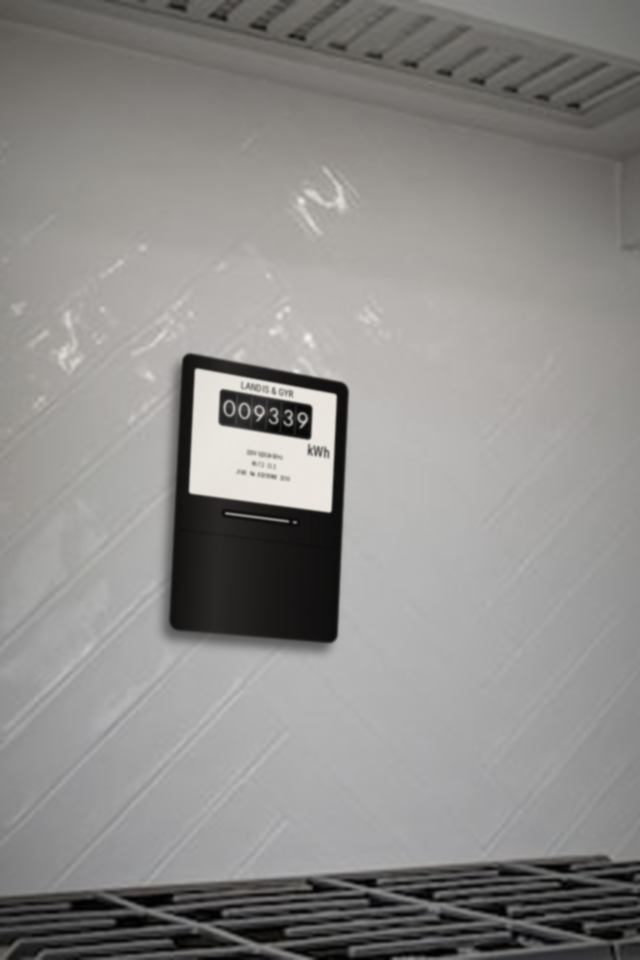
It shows 9339kWh
